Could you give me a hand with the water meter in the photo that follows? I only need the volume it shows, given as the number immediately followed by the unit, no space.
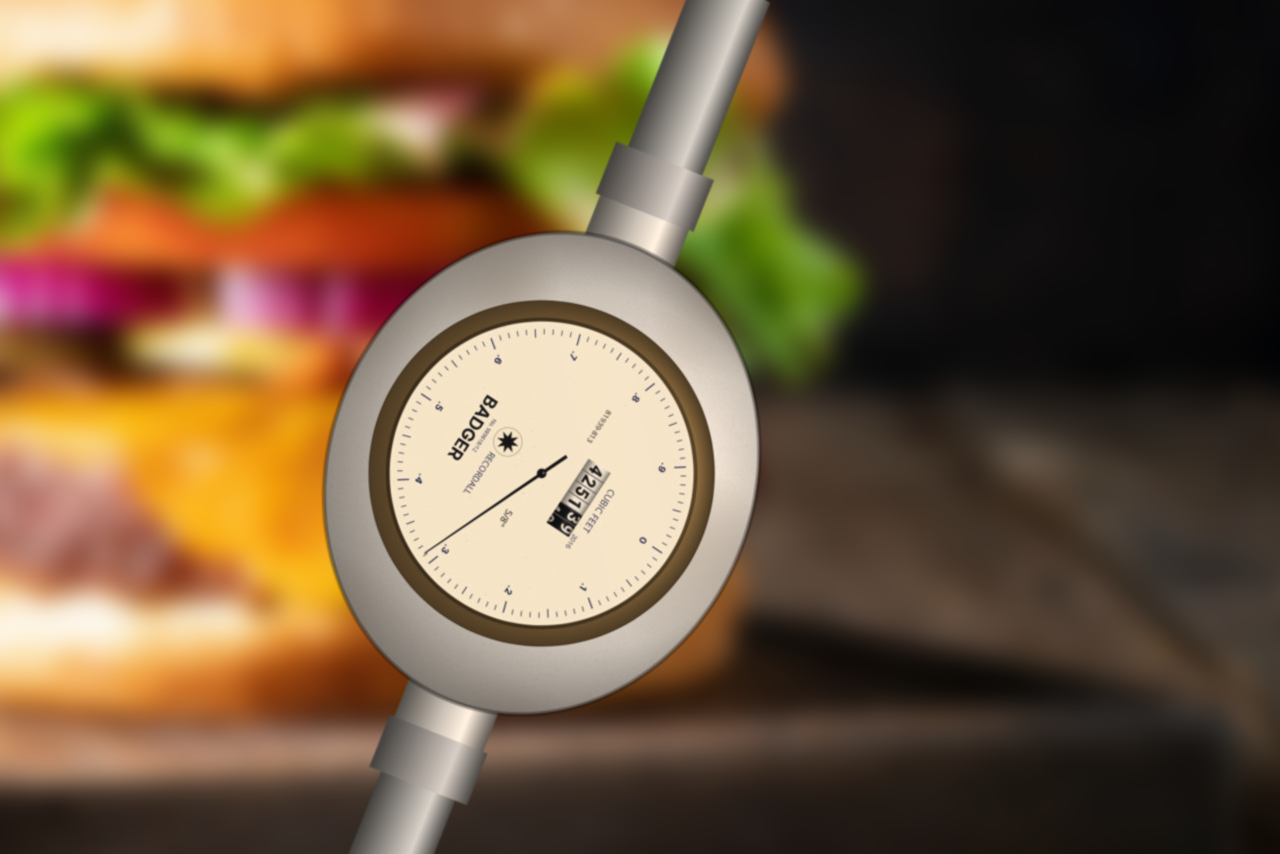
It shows 425139.31ft³
